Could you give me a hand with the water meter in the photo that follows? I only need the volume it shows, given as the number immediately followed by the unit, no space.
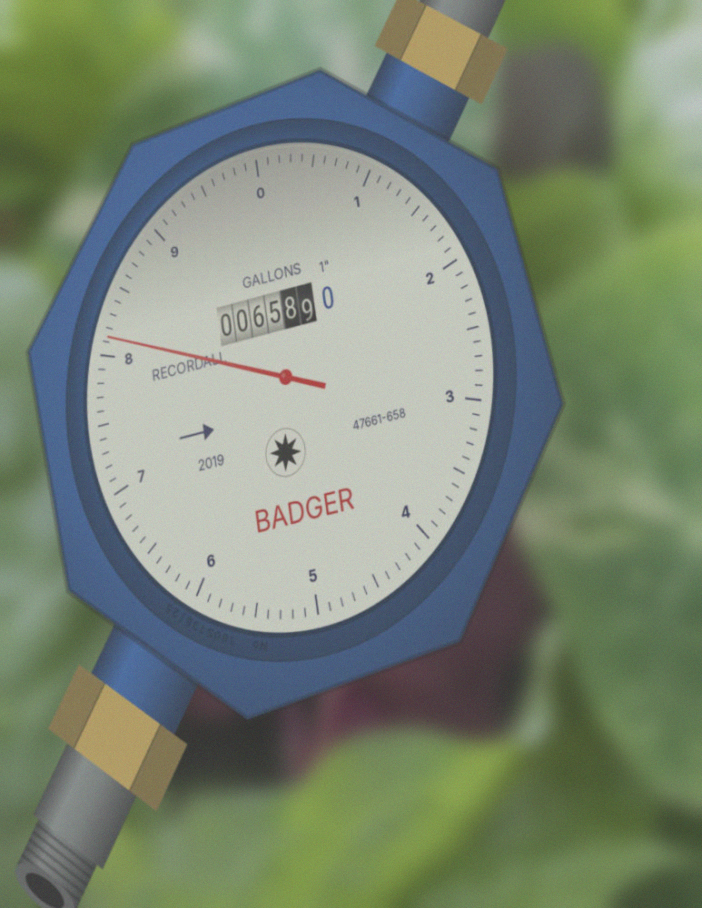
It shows 65888.1gal
